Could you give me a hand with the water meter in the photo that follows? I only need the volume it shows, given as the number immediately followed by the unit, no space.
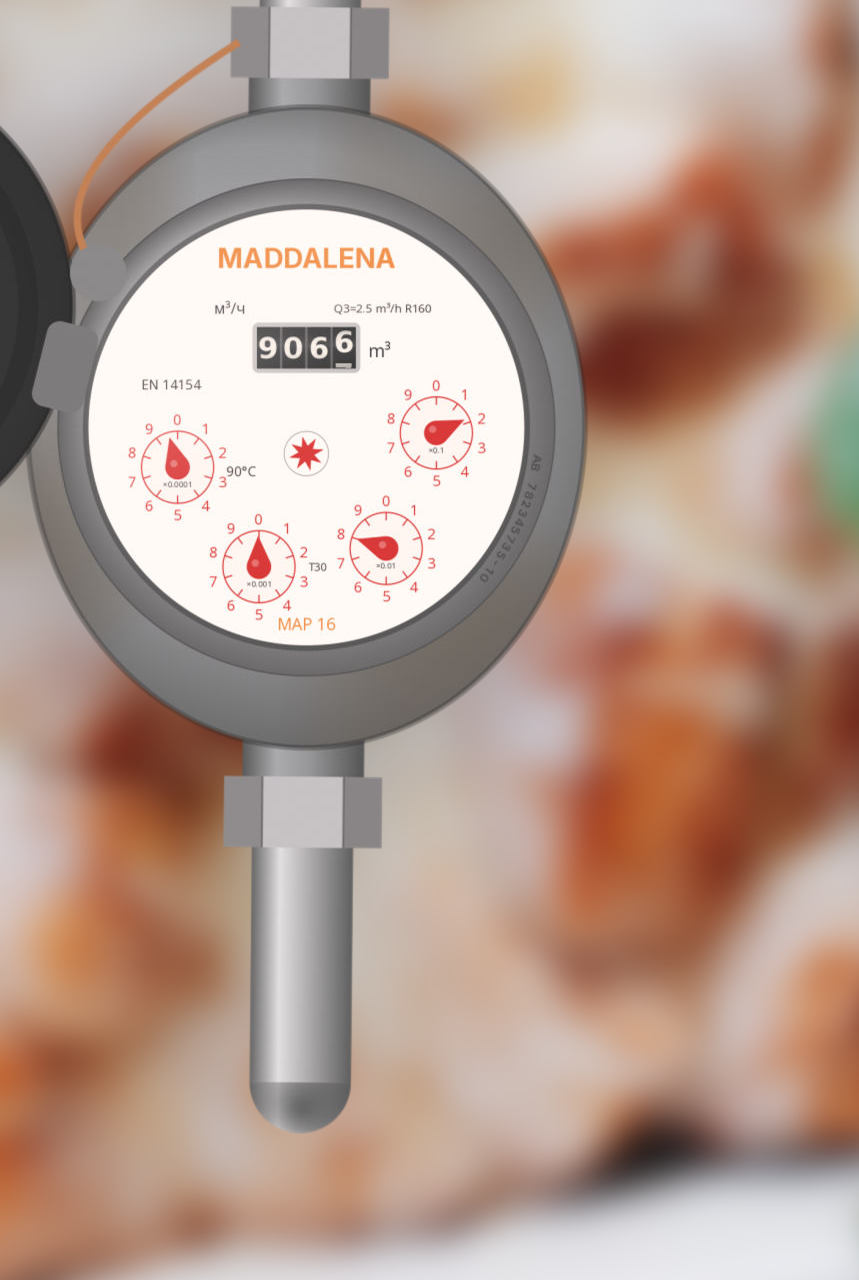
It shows 9066.1799m³
